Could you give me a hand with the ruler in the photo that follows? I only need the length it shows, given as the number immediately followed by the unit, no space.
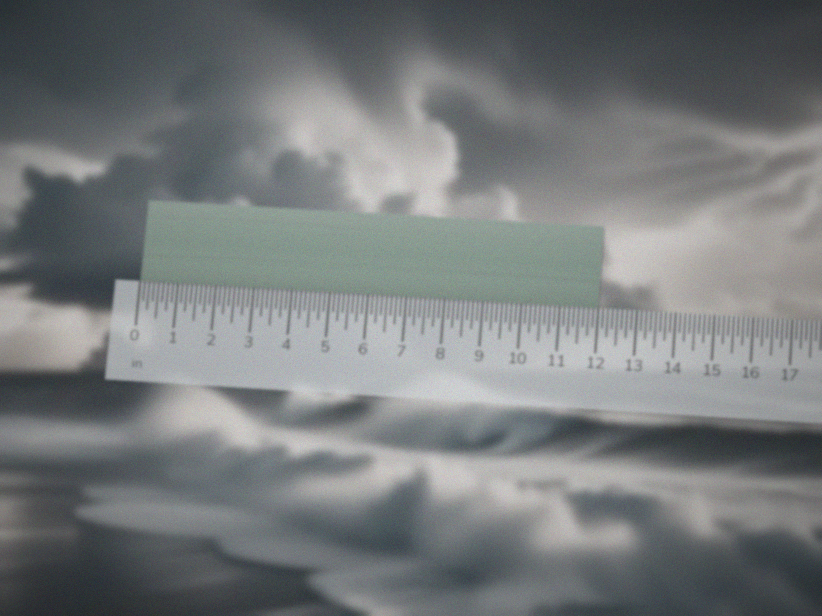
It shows 12in
